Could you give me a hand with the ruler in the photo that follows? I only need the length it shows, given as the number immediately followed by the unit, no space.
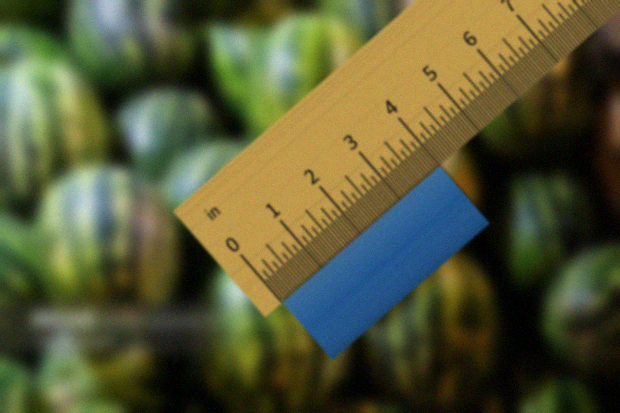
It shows 4in
